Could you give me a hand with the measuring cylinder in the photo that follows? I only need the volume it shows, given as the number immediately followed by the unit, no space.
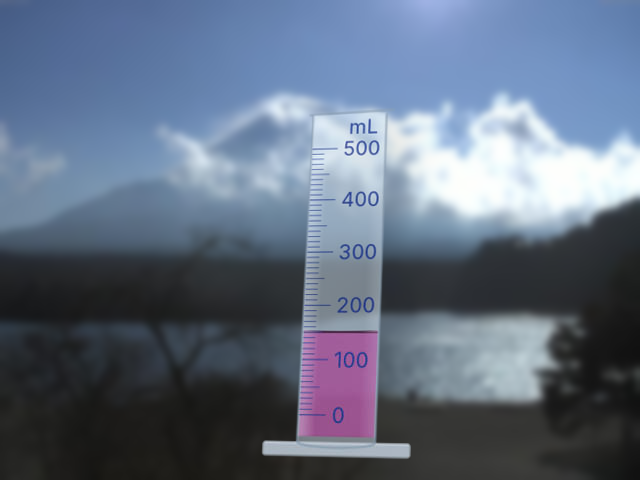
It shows 150mL
